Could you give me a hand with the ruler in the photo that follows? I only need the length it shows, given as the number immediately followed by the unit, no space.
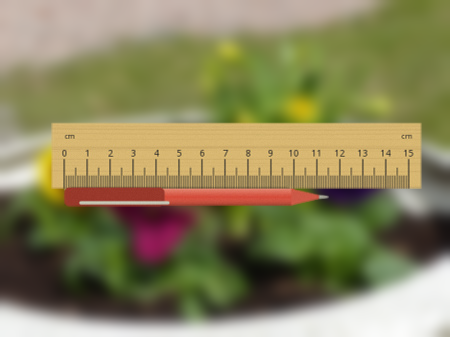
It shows 11.5cm
